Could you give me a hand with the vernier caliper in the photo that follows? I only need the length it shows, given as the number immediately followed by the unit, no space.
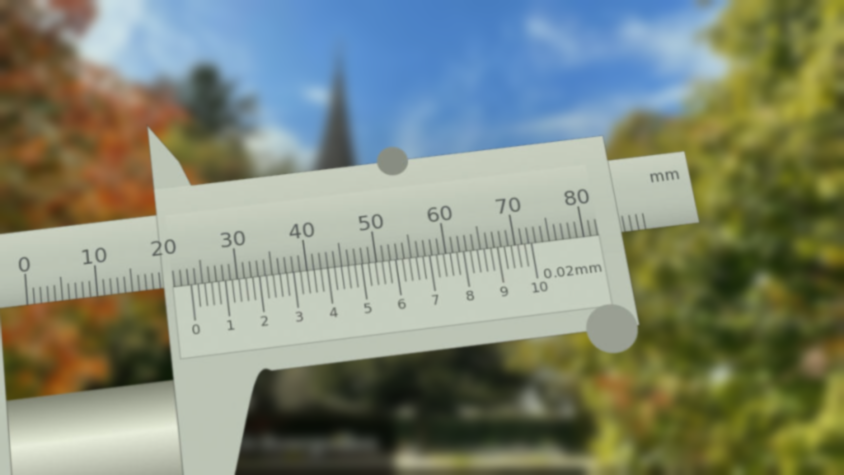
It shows 23.4mm
